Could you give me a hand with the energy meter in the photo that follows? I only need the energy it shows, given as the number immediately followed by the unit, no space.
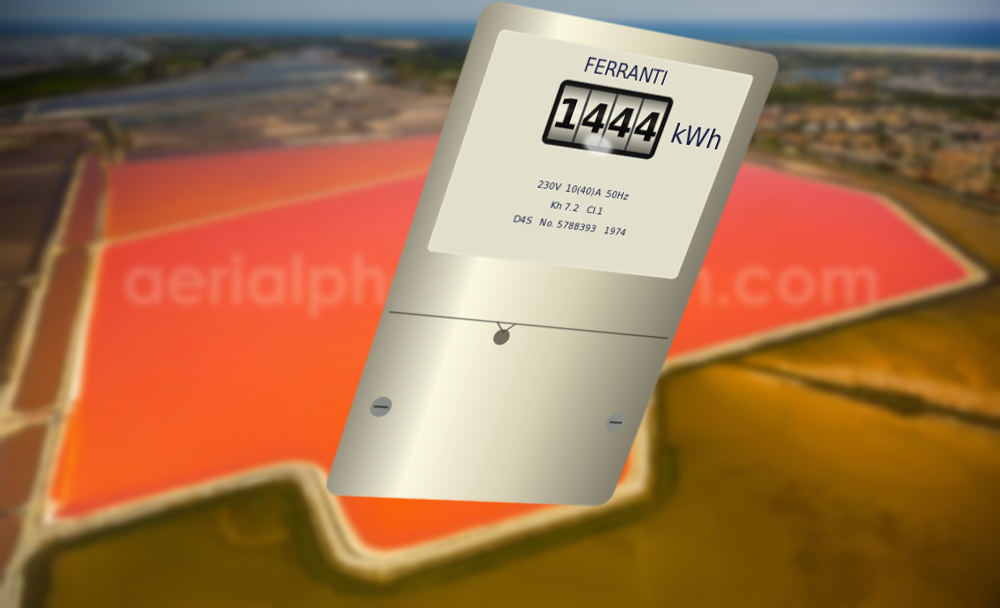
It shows 1444kWh
